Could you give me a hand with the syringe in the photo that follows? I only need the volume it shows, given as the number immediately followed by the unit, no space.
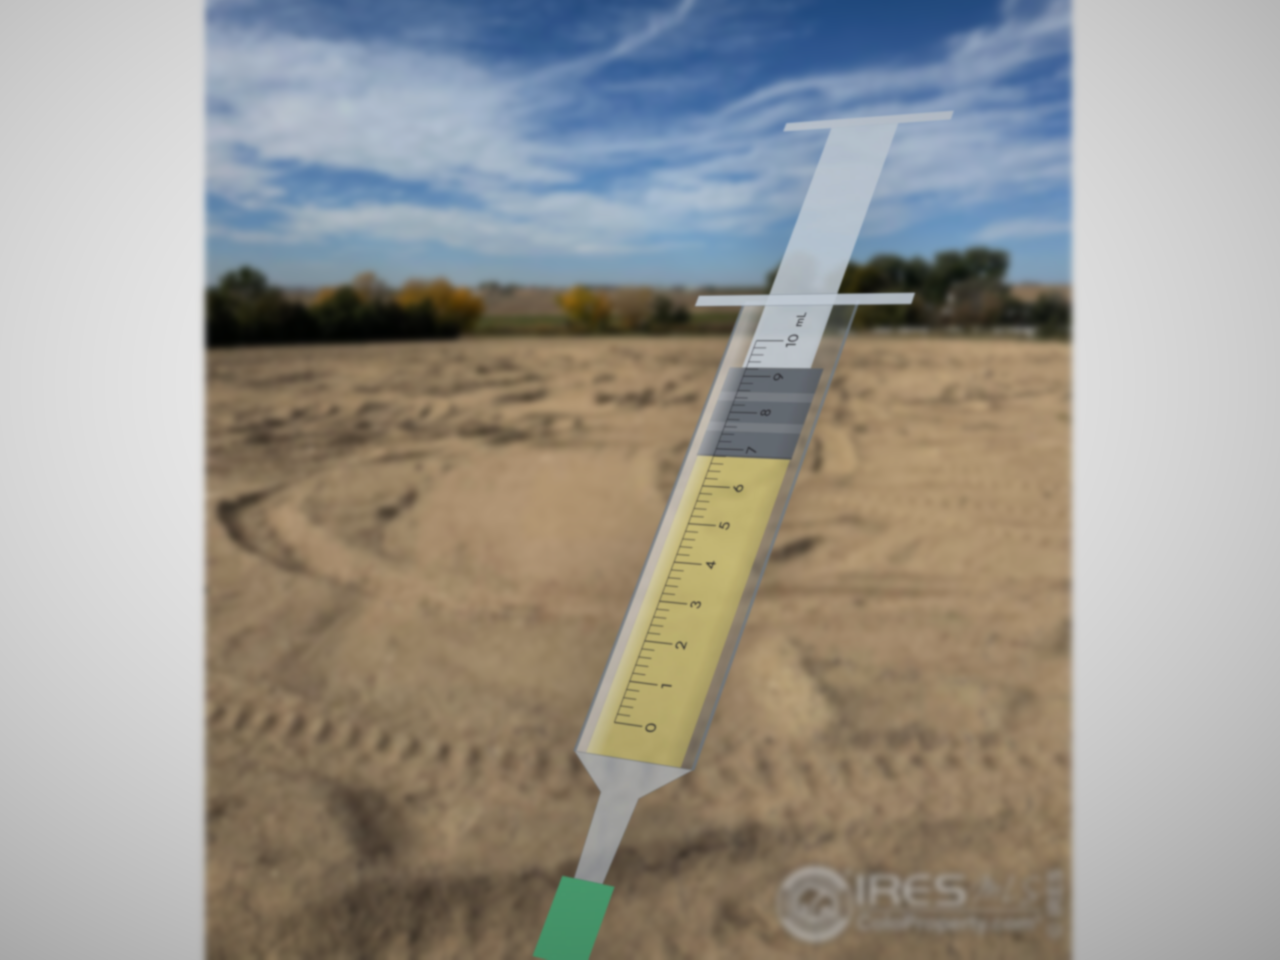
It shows 6.8mL
